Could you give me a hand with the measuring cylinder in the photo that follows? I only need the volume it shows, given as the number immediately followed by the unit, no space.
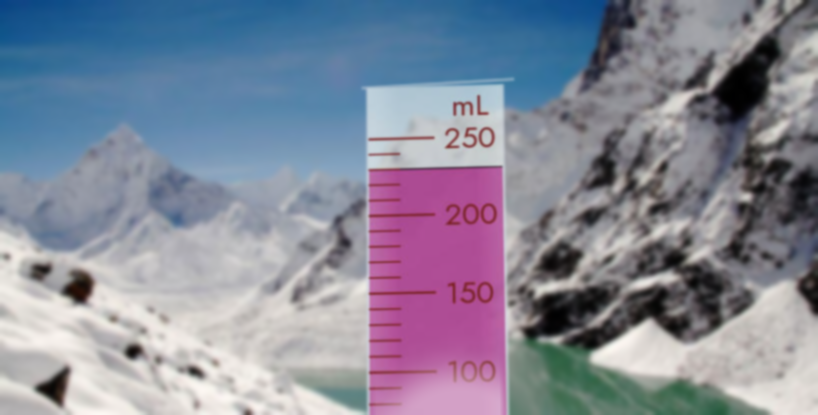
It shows 230mL
